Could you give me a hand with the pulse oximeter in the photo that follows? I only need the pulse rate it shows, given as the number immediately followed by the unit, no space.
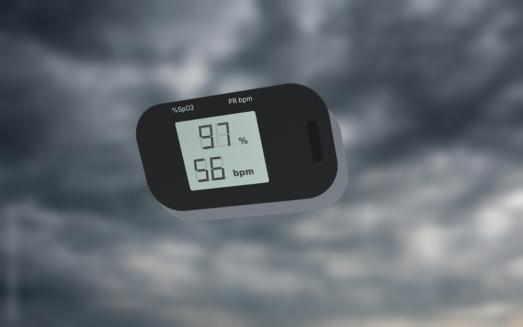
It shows 56bpm
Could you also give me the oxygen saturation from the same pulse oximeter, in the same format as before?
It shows 97%
